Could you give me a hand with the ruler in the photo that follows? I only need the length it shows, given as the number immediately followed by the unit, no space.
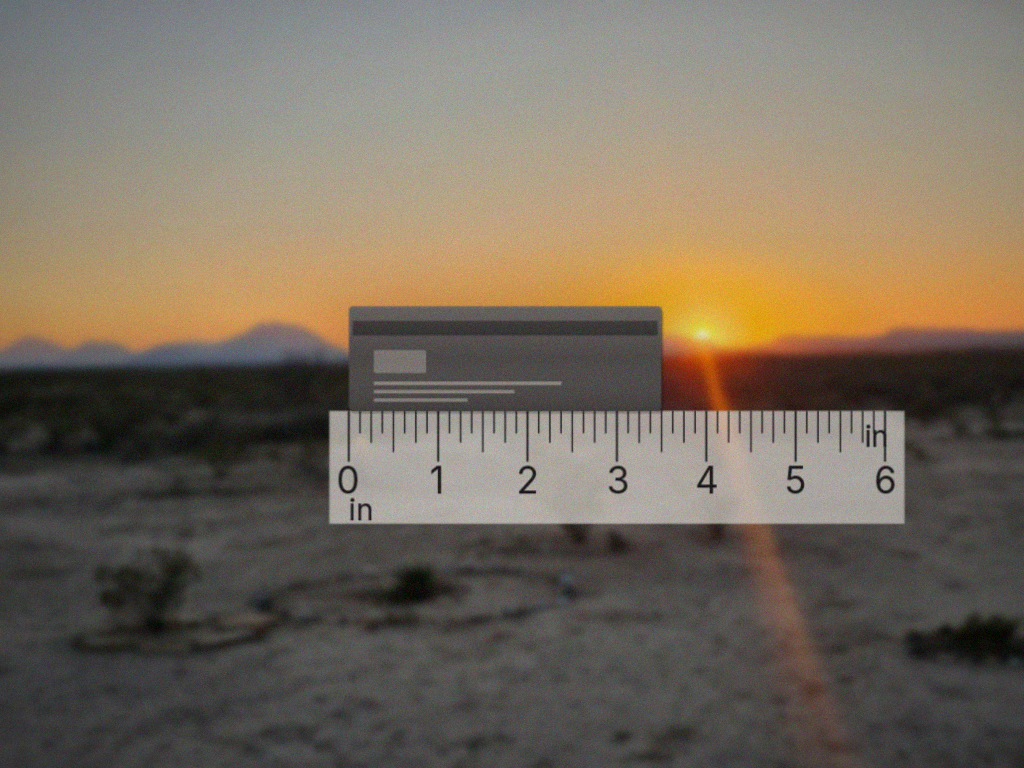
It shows 3.5in
